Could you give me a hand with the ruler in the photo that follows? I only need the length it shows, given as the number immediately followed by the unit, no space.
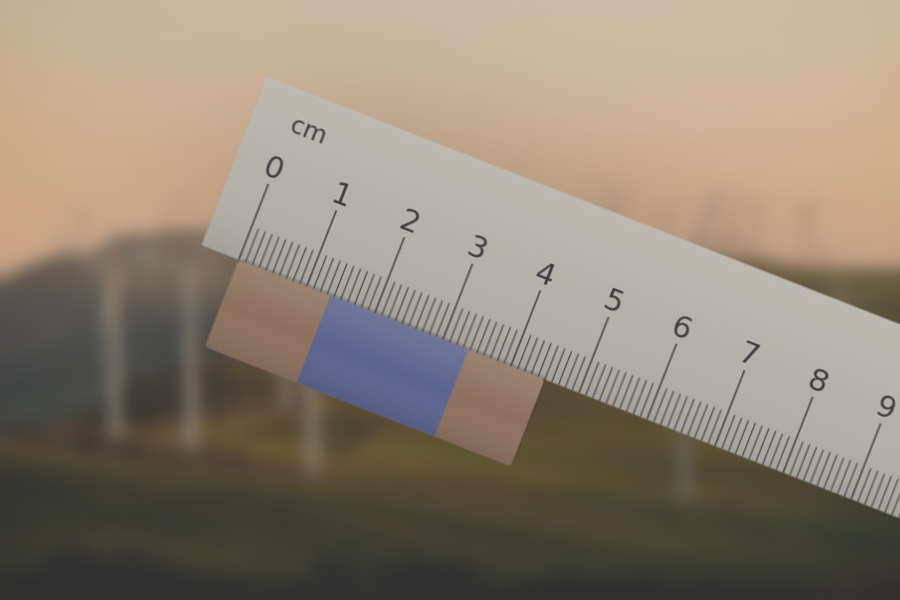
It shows 4.5cm
